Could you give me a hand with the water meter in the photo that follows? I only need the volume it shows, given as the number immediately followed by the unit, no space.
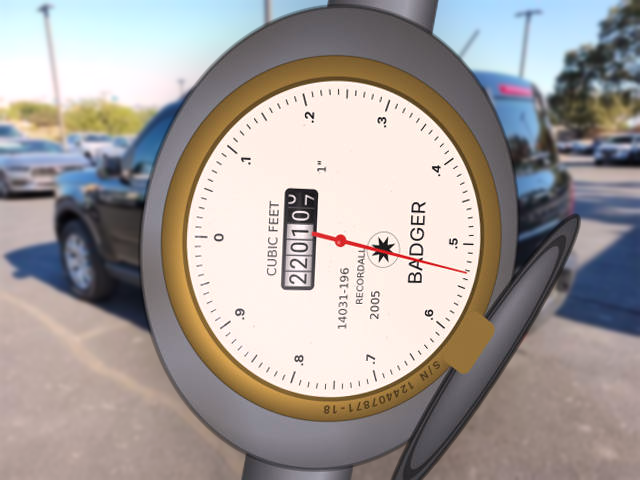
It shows 220106.53ft³
